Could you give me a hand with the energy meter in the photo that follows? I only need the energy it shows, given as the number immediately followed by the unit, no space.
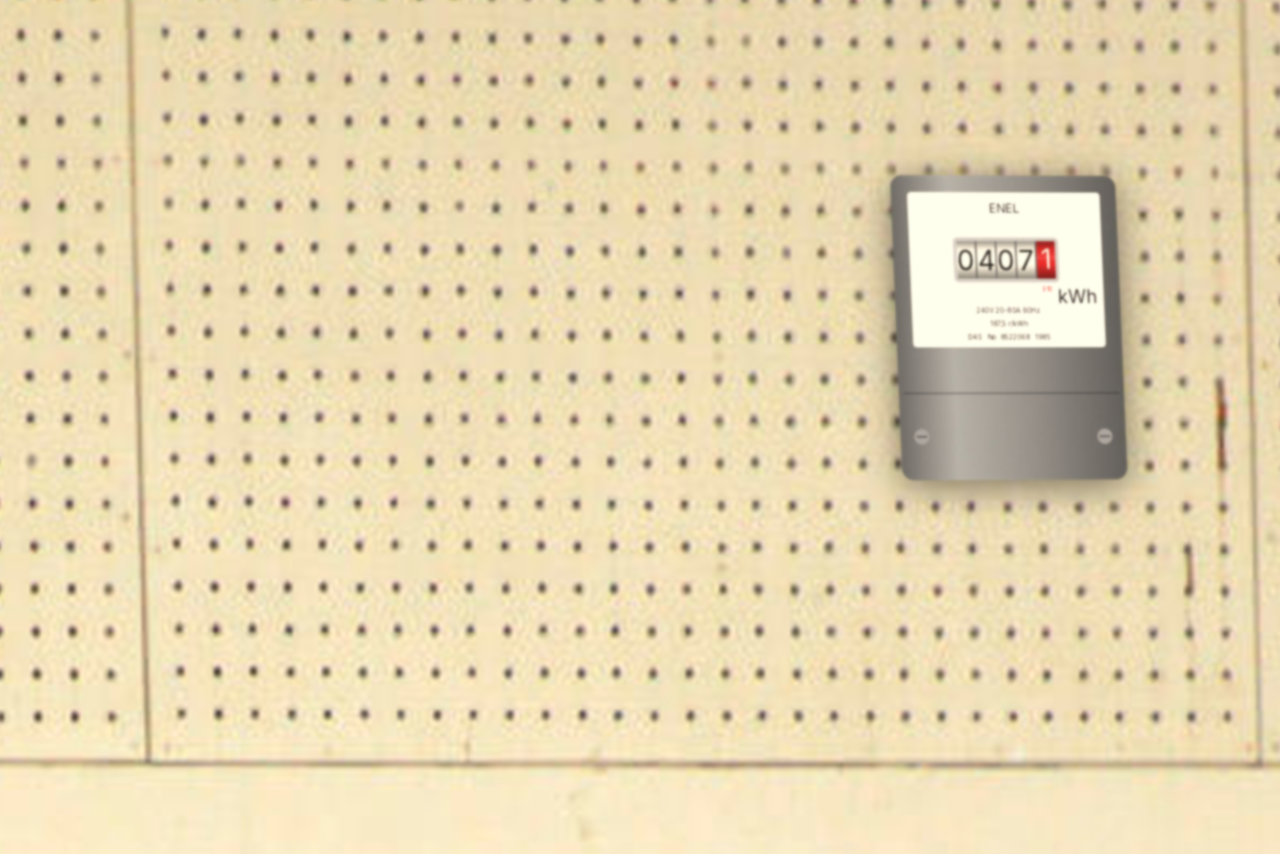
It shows 407.1kWh
